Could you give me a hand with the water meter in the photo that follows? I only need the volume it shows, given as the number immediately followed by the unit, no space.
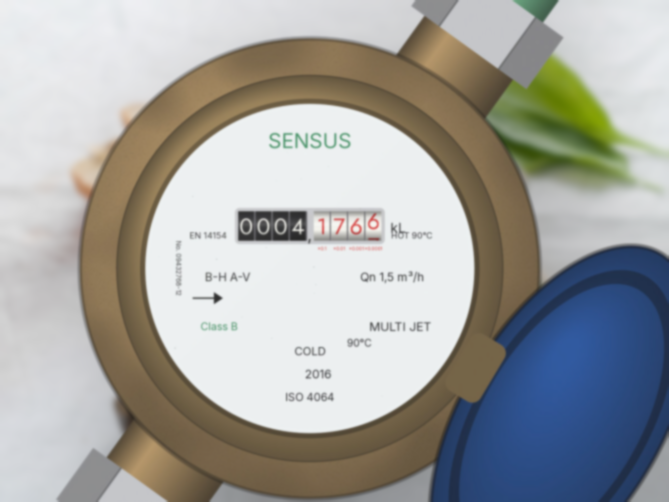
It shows 4.1766kL
